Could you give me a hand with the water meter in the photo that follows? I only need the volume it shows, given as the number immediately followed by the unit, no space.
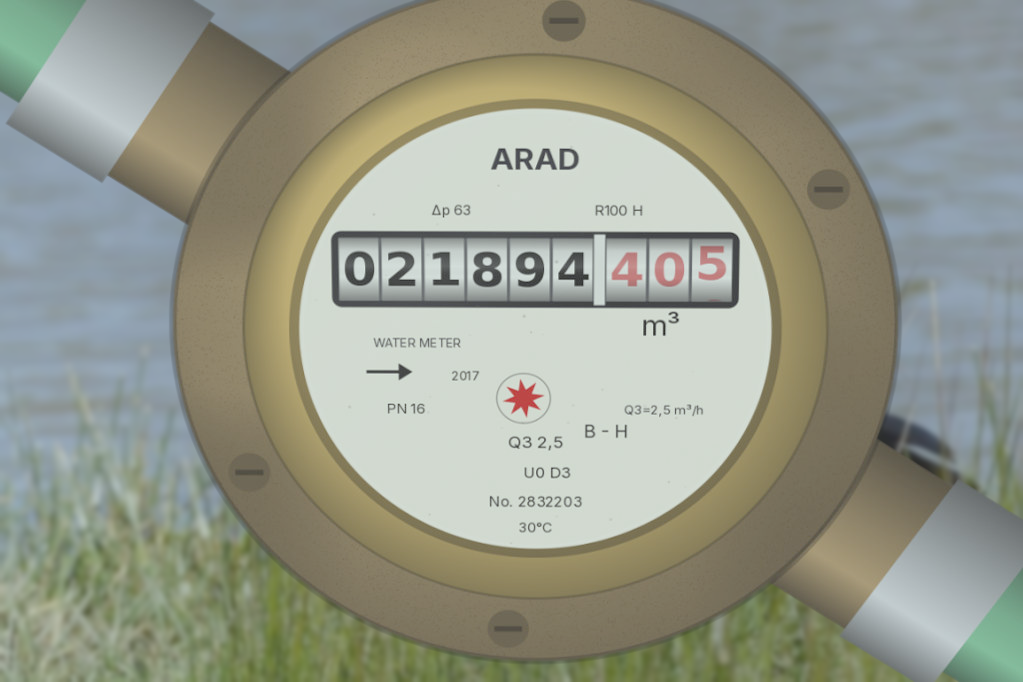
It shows 21894.405m³
